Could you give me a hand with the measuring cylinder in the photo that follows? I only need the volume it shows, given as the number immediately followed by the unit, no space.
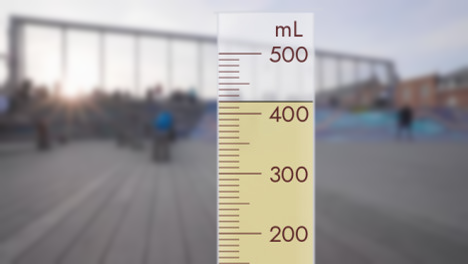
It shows 420mL
